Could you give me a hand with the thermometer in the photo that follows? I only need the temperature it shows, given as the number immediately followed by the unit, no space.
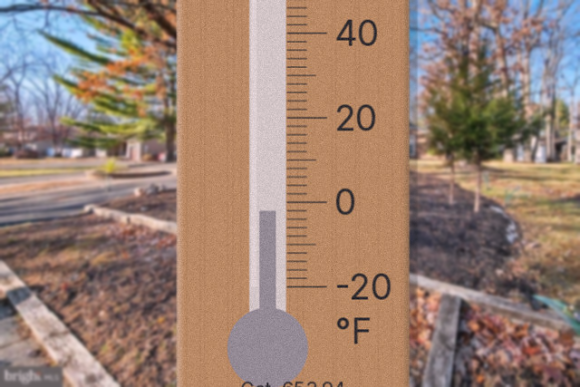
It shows -2°F
